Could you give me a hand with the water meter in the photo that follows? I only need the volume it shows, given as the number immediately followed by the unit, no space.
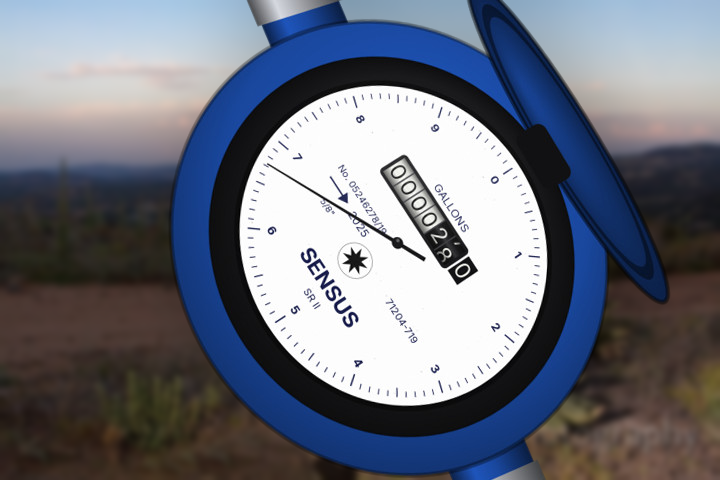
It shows 276.7gal
